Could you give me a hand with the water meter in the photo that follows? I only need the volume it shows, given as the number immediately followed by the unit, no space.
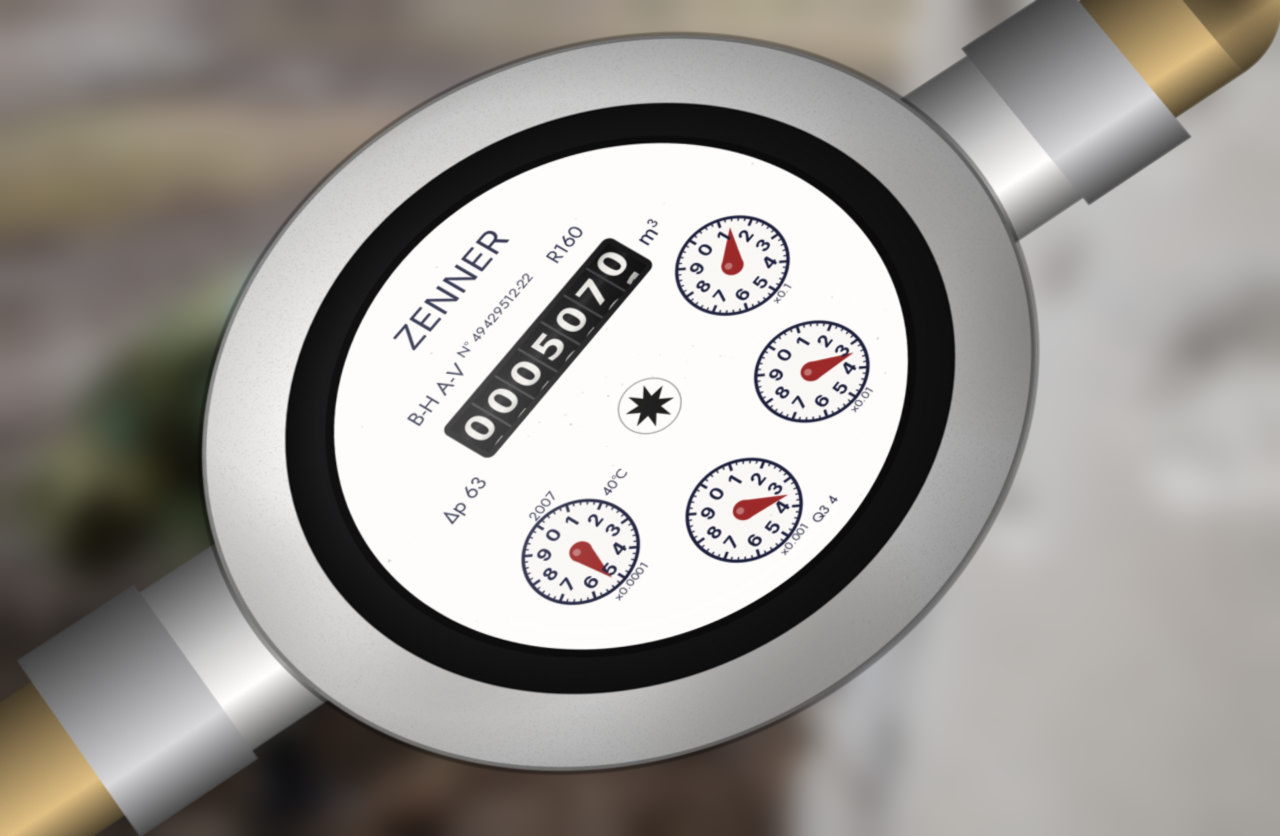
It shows 5070.1335m³
